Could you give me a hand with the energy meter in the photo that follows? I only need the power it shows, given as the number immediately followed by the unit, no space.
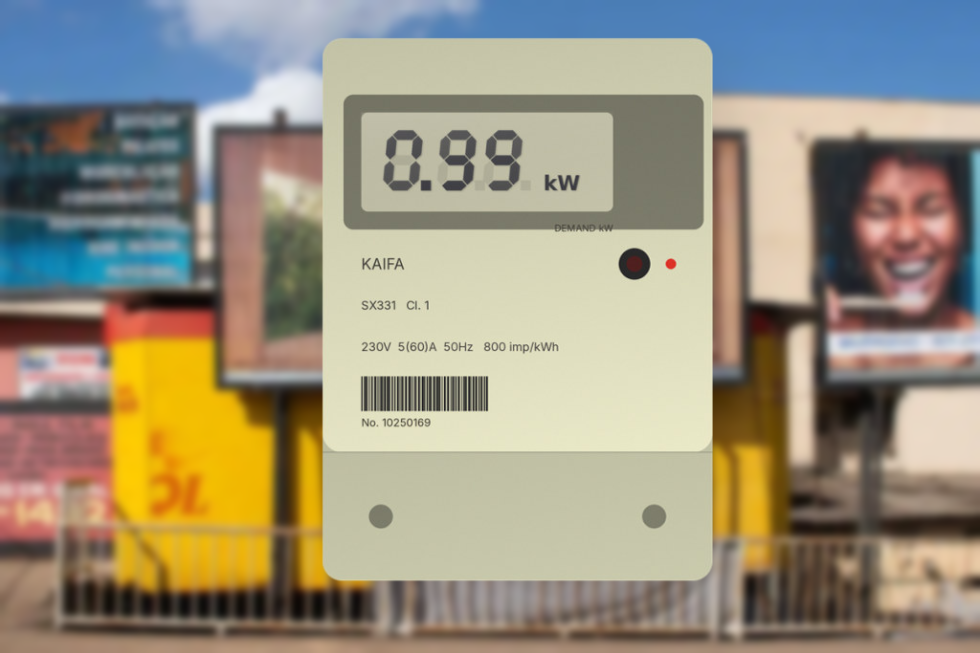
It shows 0.99kW
